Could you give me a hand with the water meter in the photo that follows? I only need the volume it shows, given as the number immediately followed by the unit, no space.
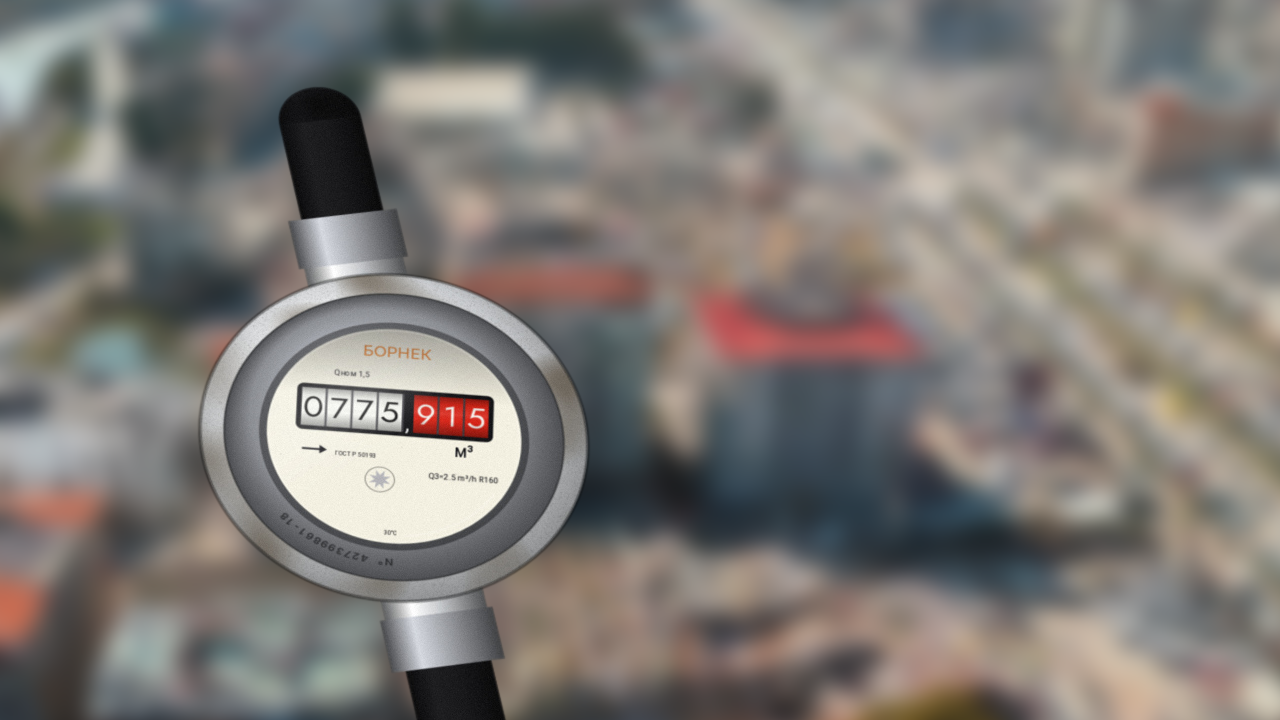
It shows 775.915m³
